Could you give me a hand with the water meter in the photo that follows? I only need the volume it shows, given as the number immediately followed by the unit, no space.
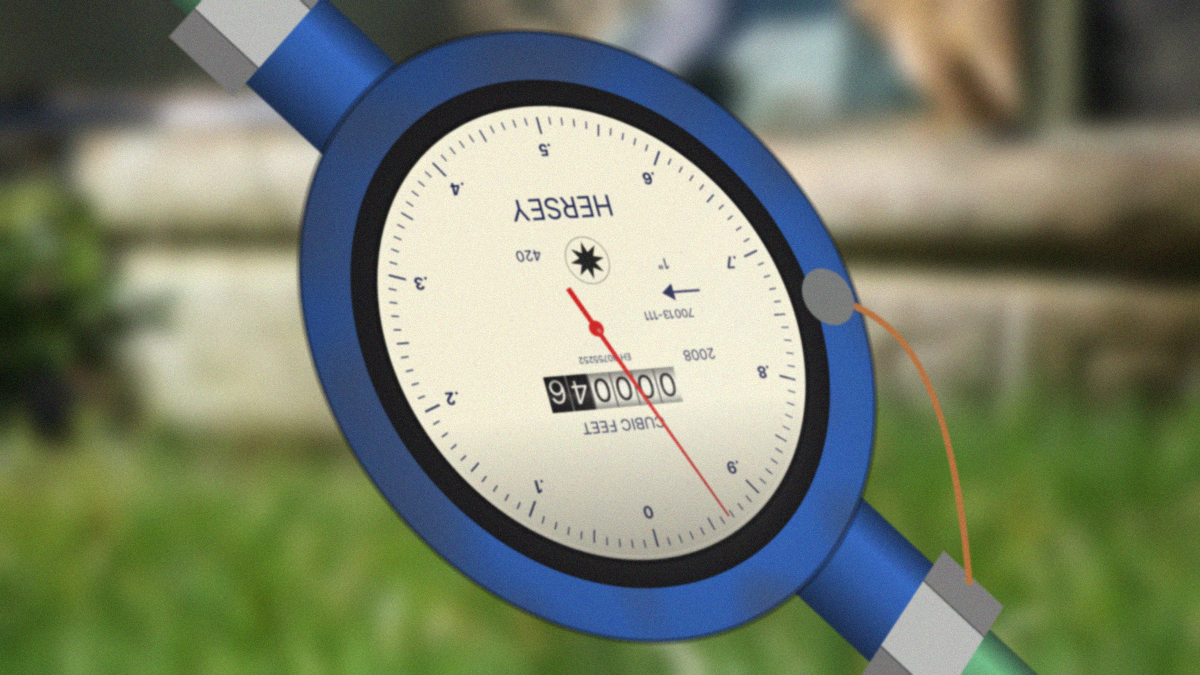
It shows 45.93ft³
